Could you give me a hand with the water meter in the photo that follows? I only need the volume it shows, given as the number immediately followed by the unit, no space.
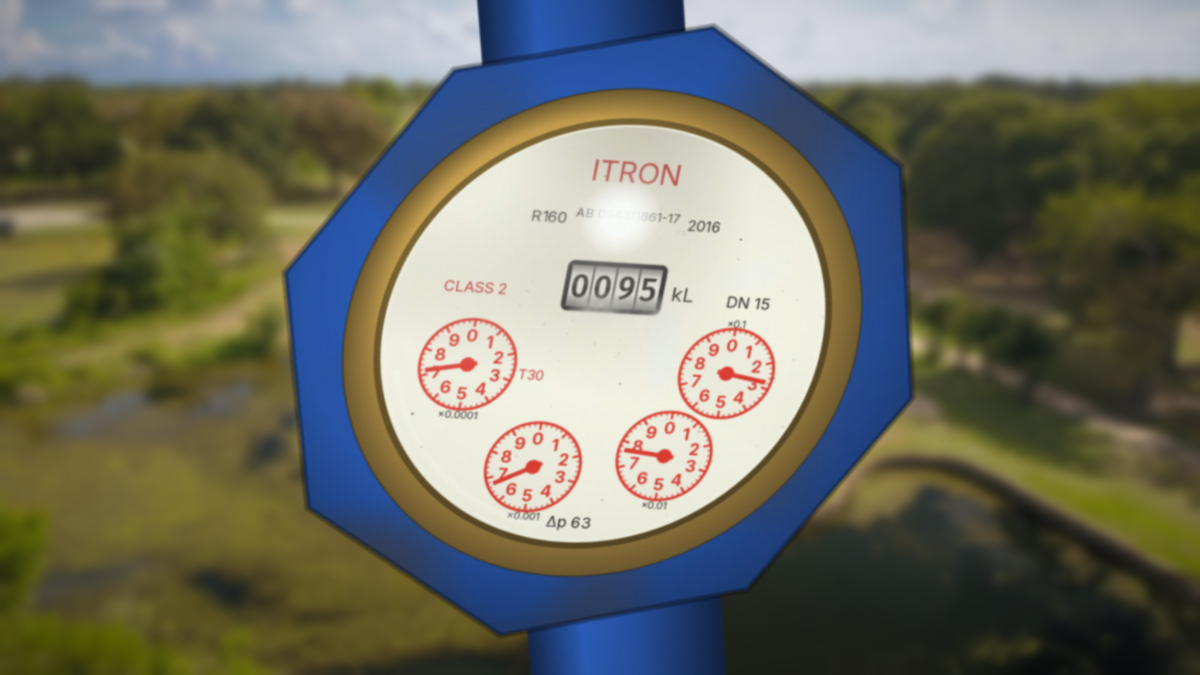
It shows 95.2767kL
